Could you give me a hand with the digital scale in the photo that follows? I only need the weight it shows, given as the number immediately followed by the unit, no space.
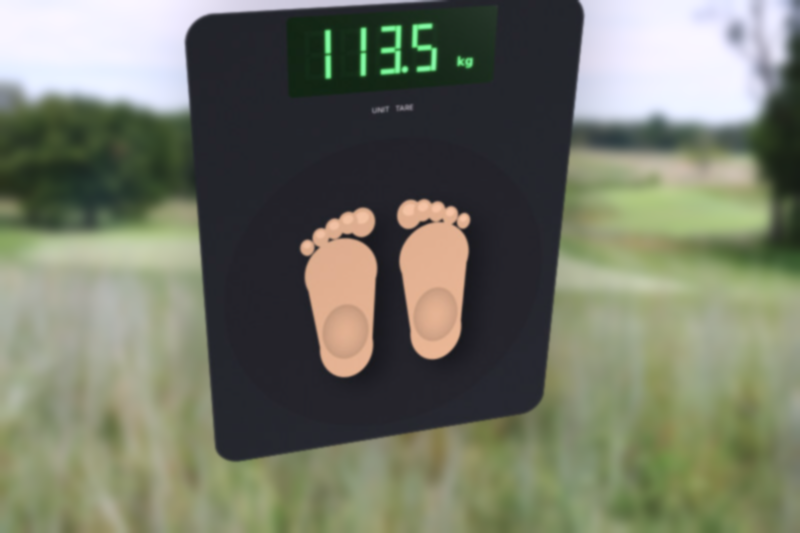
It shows 113.5kg
